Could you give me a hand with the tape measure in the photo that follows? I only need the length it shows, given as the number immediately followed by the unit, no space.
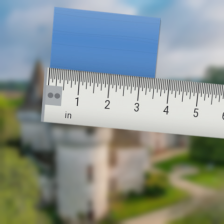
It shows 3.5in
